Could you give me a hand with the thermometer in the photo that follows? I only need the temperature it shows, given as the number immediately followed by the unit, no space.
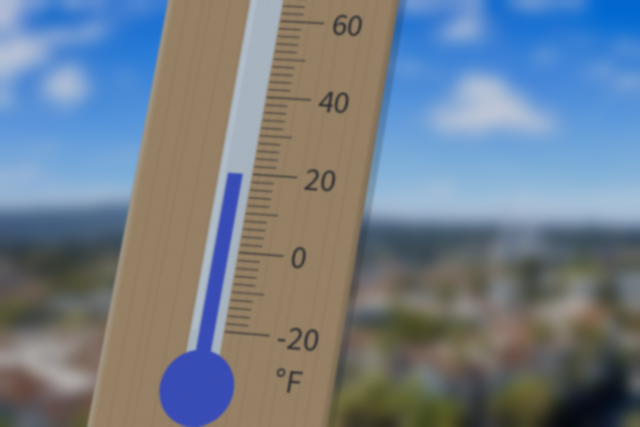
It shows 20°F
